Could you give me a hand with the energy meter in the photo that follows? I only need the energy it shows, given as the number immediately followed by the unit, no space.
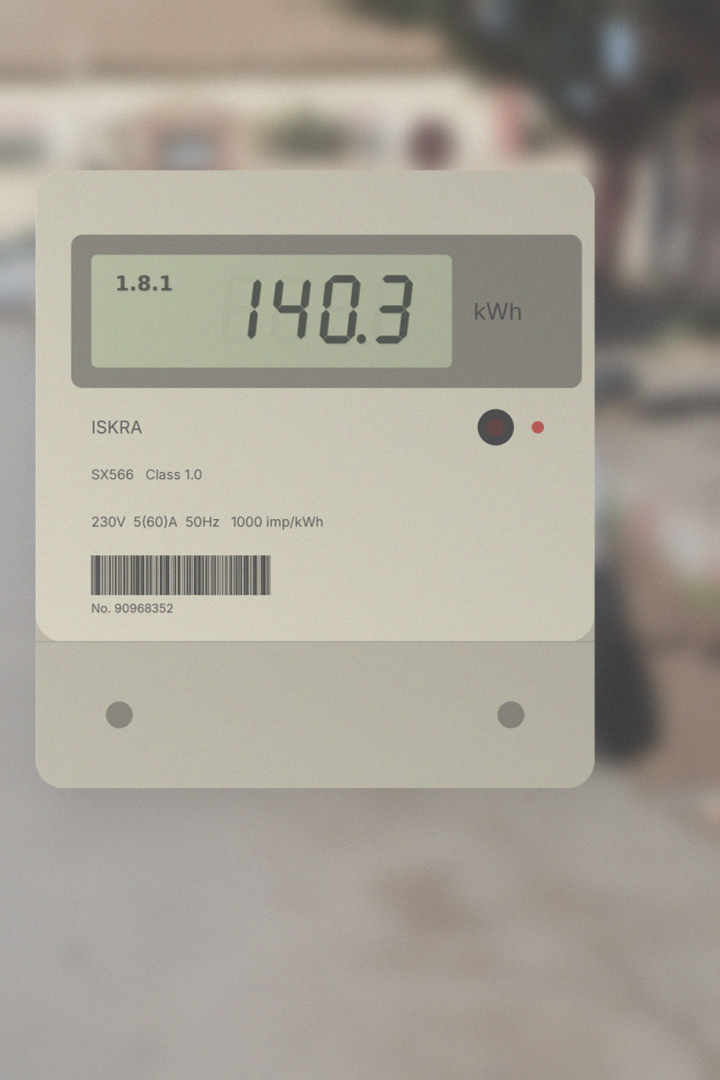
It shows 140.3kWh
